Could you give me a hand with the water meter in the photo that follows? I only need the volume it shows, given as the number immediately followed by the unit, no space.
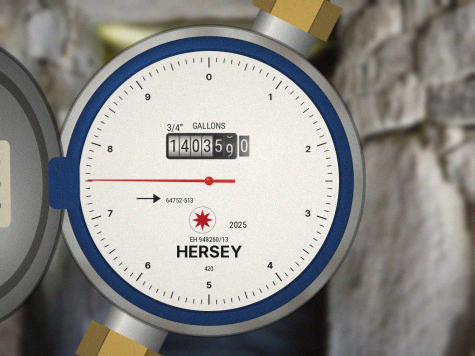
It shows 1403587.5gal
